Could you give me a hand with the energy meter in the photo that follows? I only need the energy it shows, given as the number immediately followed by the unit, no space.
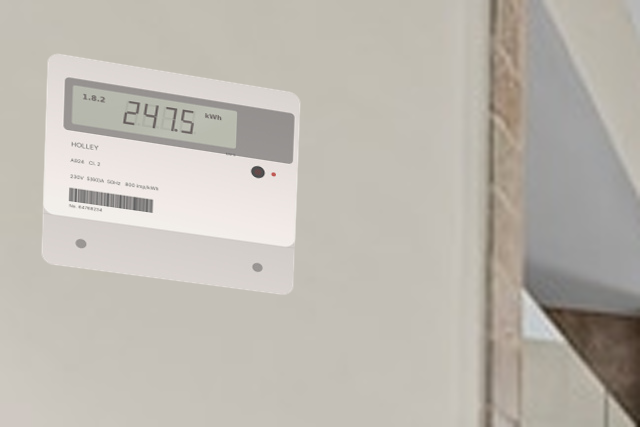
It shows 247.5kWh
